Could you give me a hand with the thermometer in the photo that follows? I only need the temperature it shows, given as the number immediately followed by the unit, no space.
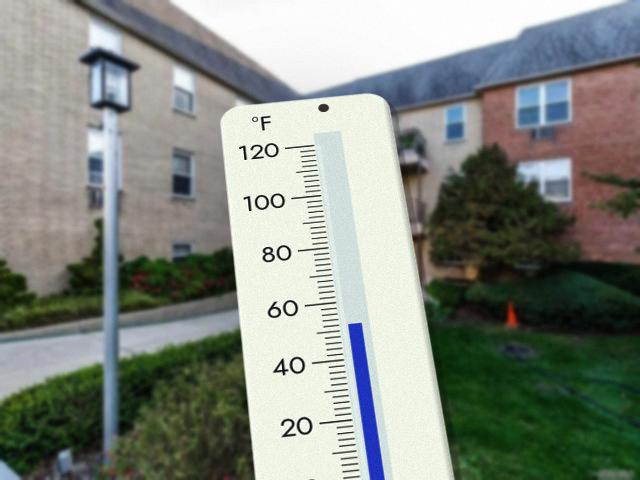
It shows 52°F
